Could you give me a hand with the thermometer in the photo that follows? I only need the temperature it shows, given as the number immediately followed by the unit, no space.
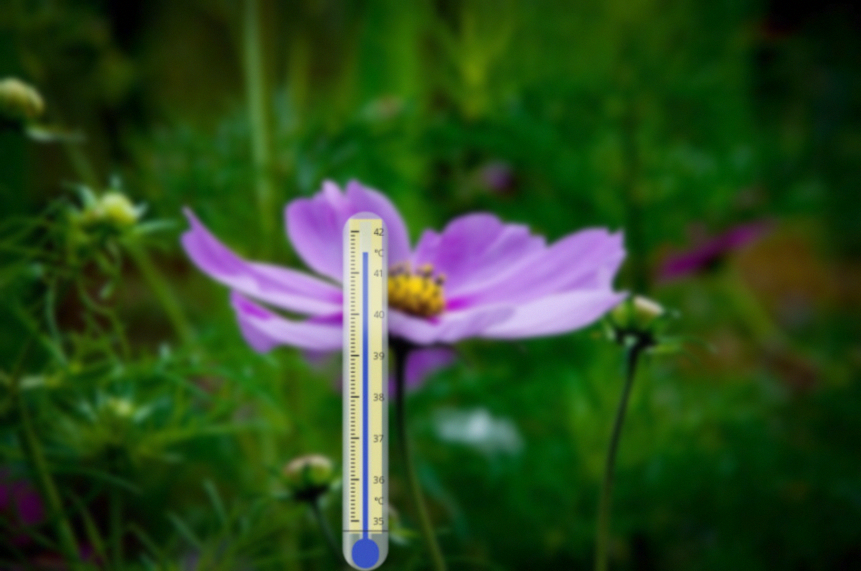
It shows 41.5°C
